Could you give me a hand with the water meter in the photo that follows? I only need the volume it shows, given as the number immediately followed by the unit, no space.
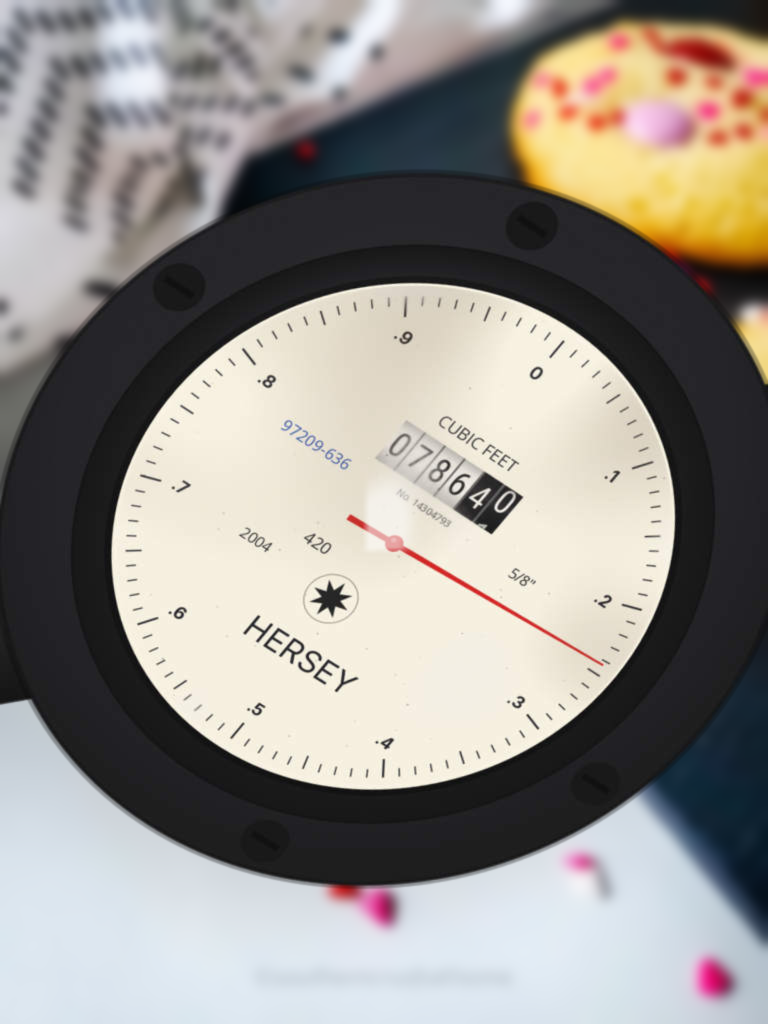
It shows 78640.24ft³
